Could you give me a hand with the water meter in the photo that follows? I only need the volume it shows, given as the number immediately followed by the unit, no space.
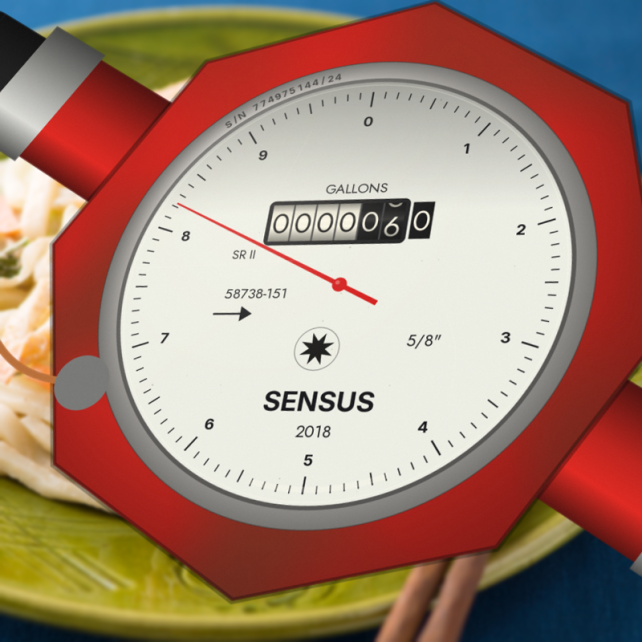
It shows 58.2gal
